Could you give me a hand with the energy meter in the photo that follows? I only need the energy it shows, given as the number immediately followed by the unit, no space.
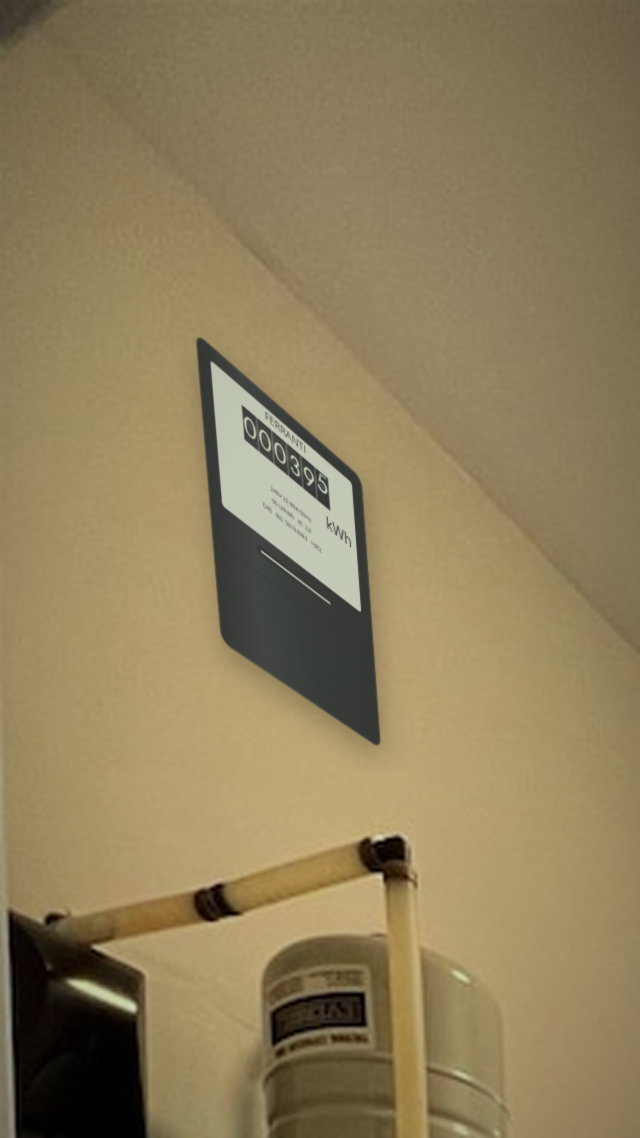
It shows 395kWh
